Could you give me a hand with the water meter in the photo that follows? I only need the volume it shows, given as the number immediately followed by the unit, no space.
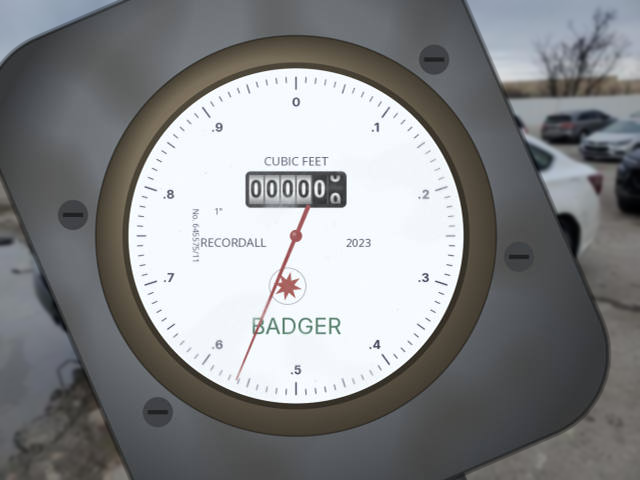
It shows 8.56ft³
